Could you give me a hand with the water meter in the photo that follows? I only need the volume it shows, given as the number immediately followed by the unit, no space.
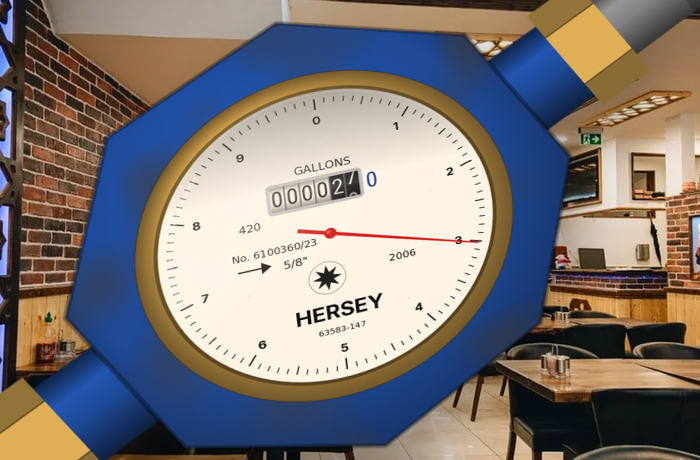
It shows 273.0gal
